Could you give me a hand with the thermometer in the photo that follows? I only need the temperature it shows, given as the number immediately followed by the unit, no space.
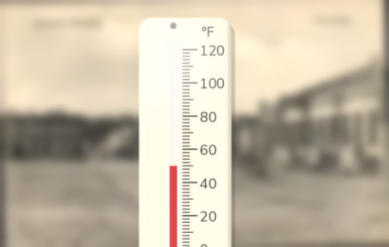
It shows 50°F
